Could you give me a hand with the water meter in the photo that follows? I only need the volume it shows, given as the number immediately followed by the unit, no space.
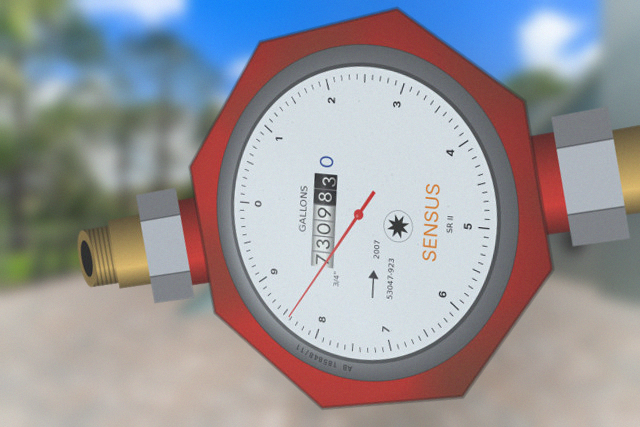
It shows 7309828.4gal
